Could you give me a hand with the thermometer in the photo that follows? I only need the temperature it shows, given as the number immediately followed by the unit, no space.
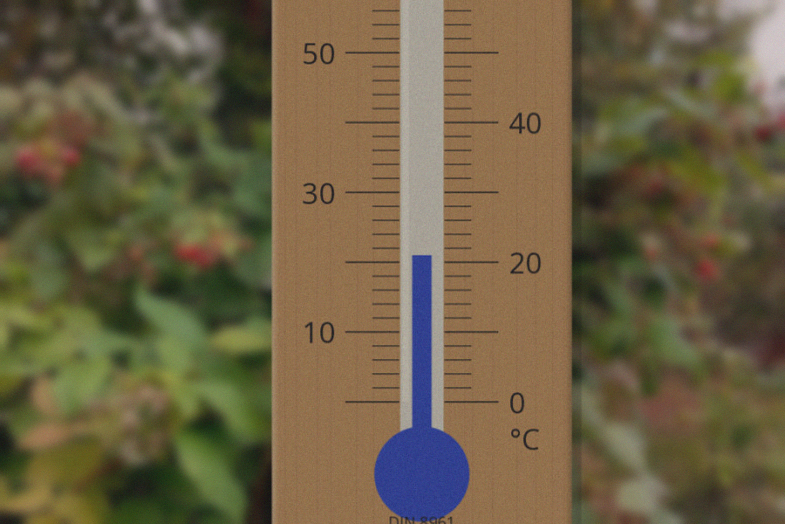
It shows 21°C
